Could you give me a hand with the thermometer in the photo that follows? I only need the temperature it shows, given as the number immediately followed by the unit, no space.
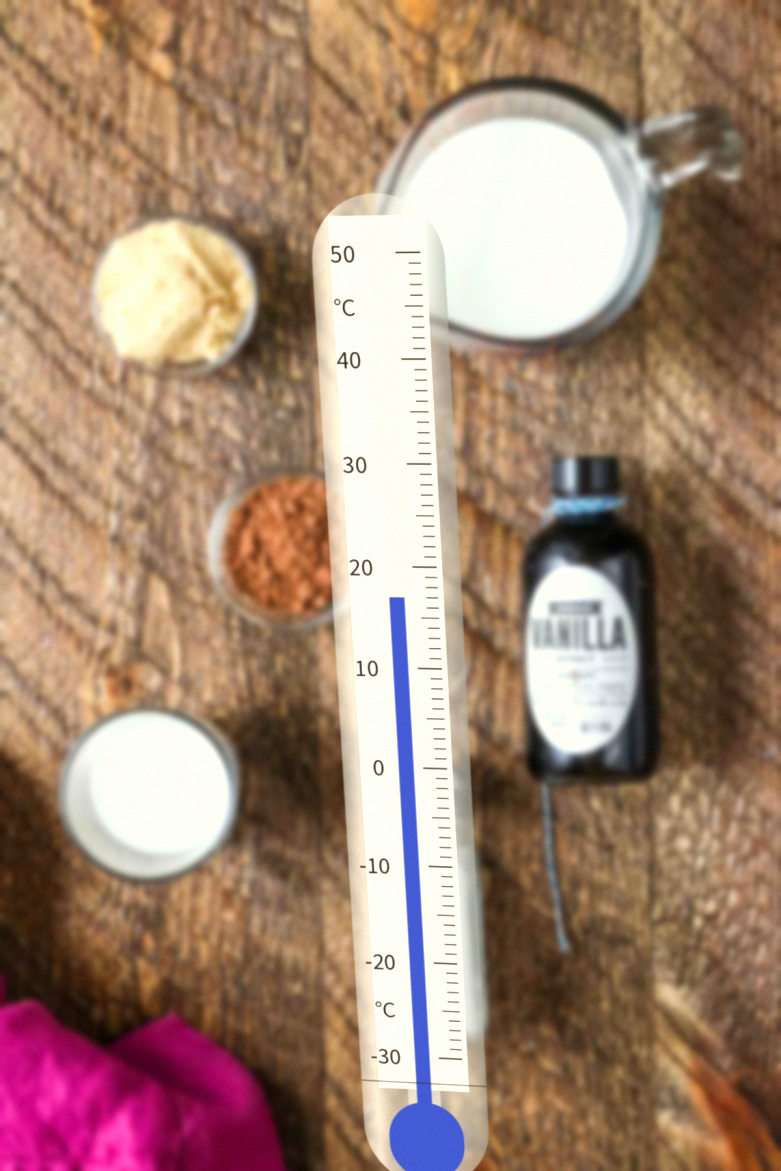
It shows 17°C
